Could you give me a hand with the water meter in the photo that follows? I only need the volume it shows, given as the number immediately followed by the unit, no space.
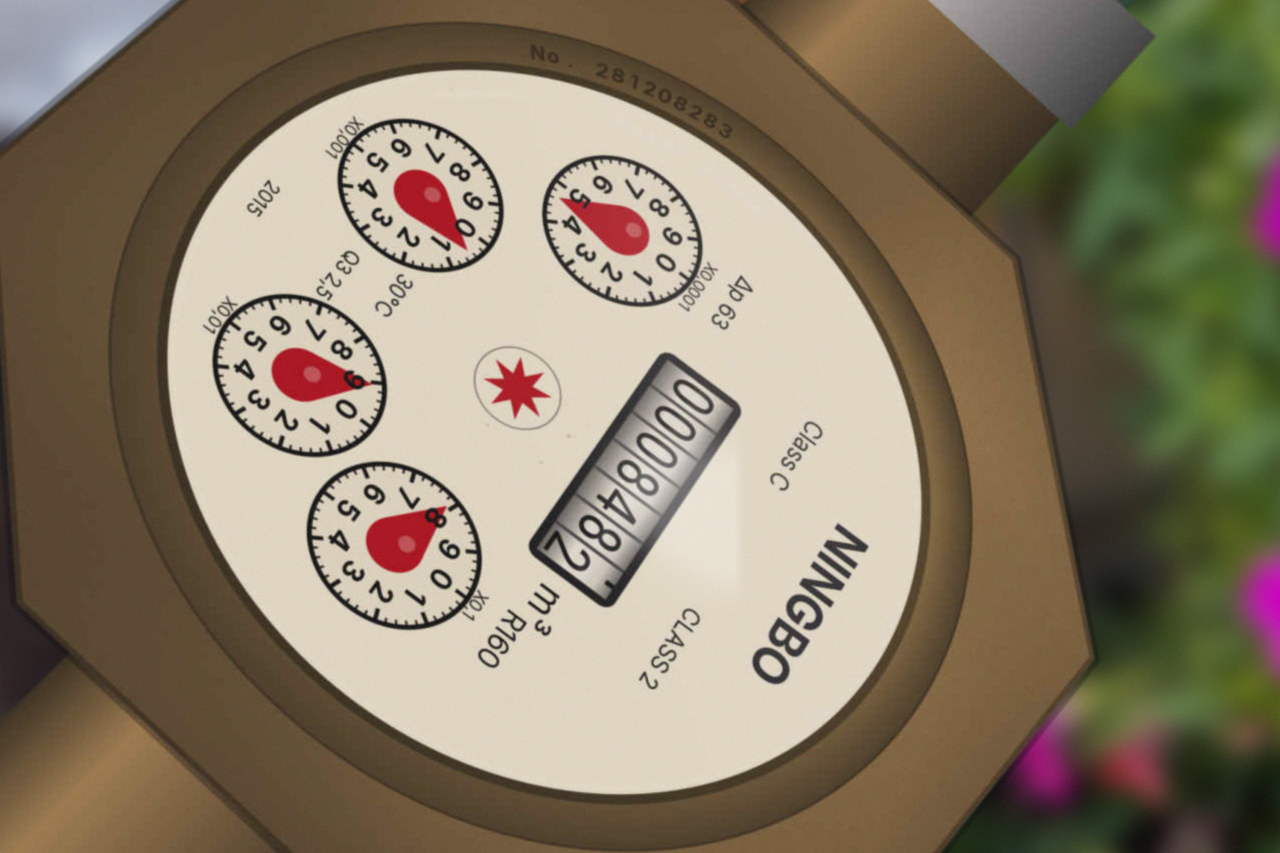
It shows 8481.7904m³
